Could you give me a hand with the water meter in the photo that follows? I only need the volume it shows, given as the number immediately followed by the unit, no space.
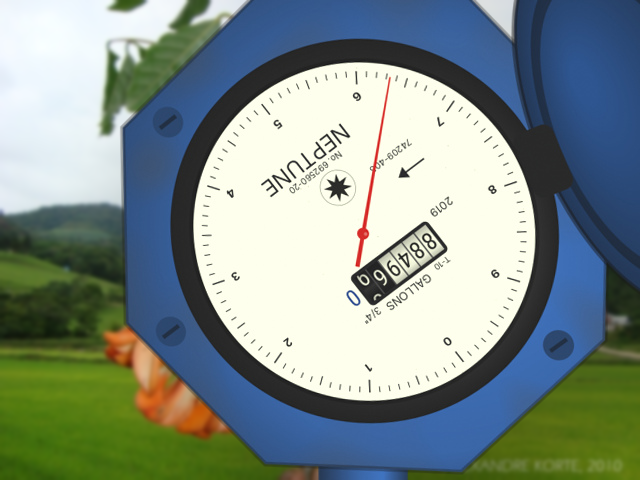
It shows 8849686.3gal
